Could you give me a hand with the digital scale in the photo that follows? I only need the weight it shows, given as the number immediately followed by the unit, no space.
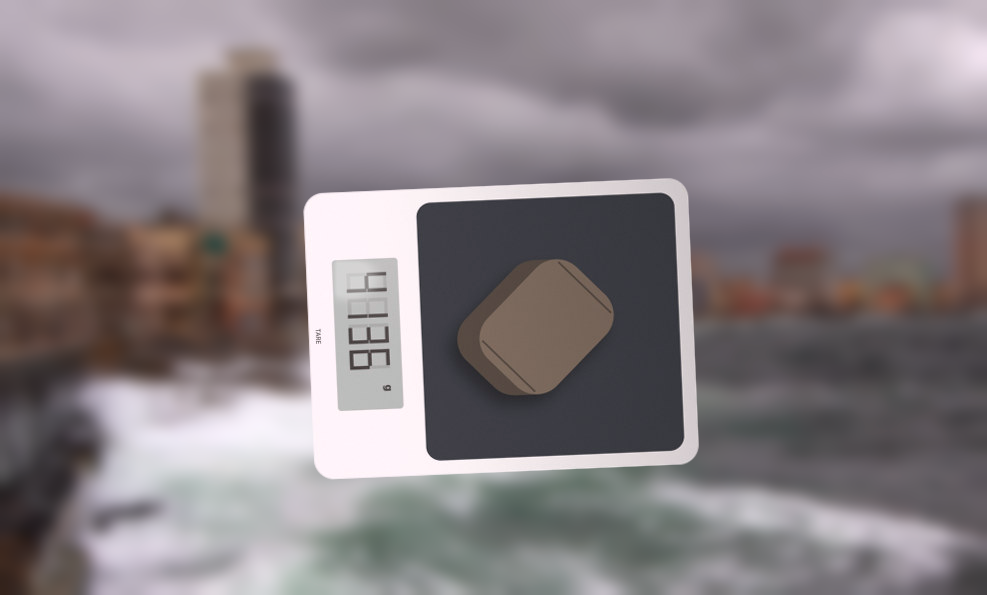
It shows 4136g
